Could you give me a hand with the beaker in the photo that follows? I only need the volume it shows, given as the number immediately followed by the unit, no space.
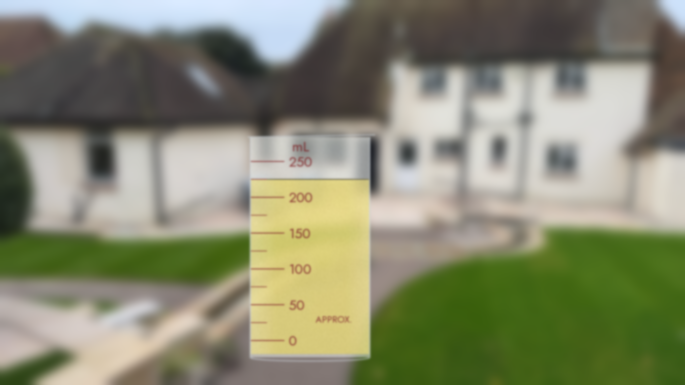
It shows 225mL
